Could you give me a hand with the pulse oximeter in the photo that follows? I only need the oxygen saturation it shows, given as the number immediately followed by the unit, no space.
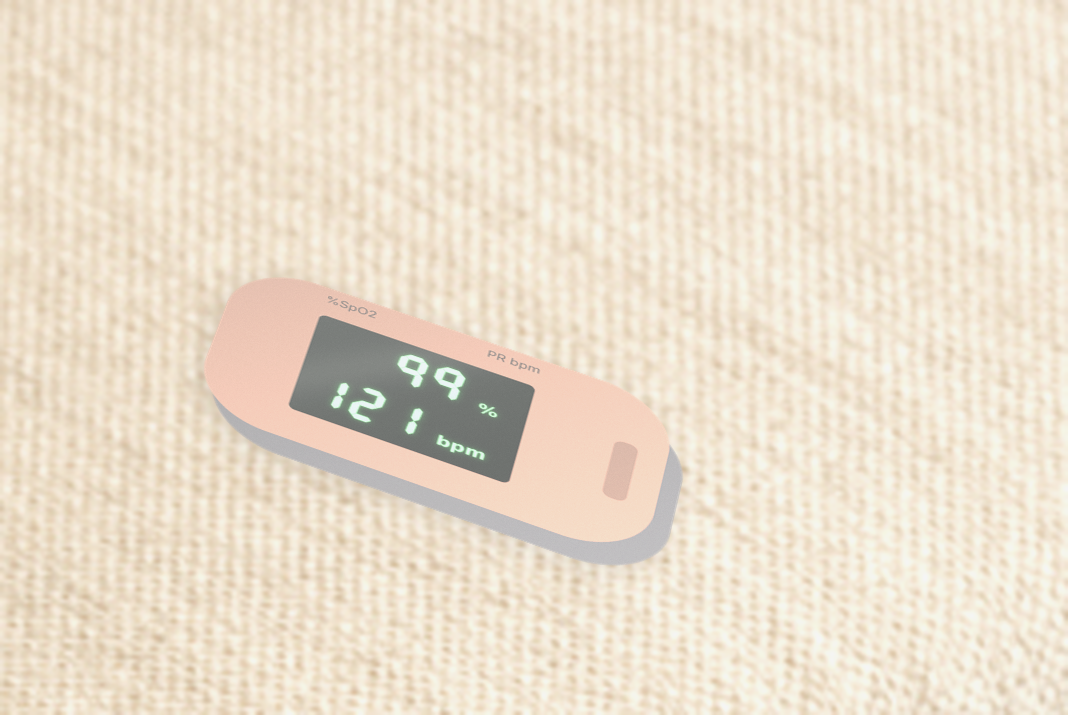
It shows 99%
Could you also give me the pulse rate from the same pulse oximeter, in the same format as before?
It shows 121bpm
